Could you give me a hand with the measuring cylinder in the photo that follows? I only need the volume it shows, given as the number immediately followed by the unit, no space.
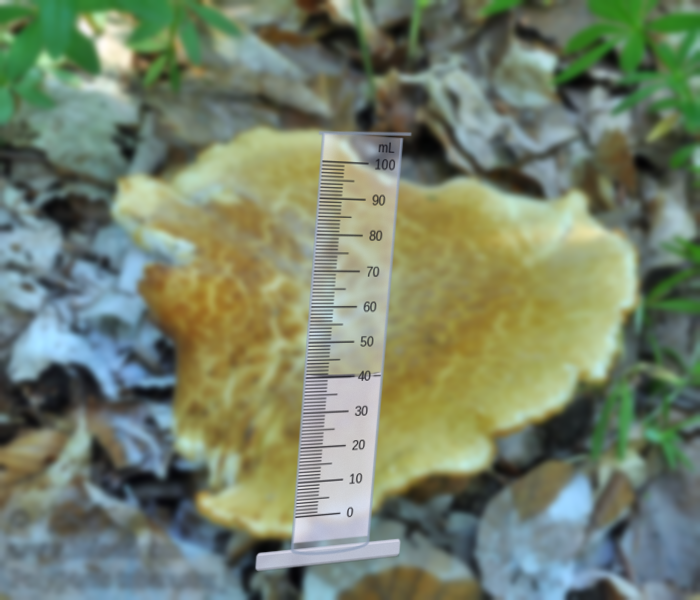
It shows 40mL
